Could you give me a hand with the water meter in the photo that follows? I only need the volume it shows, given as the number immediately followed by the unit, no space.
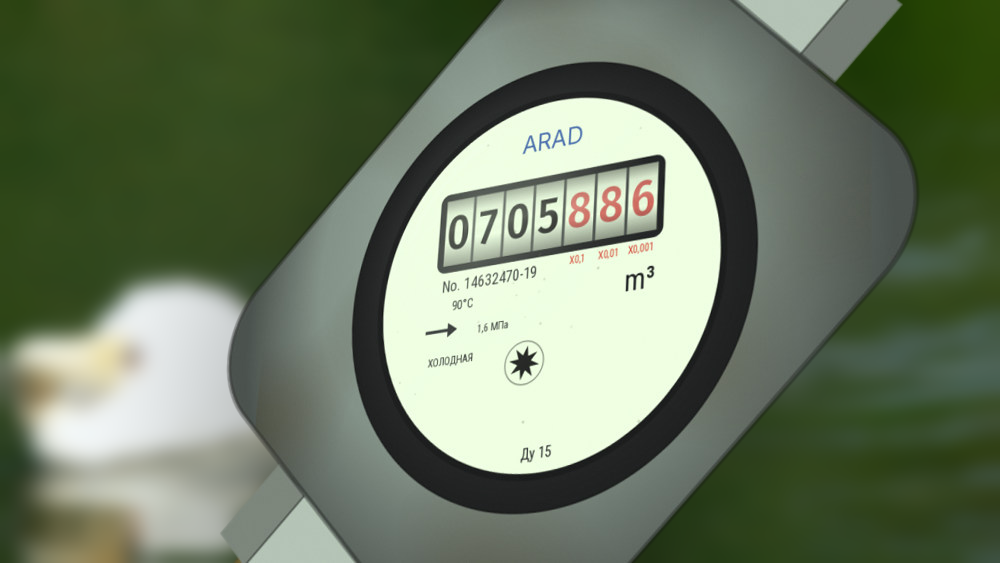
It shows 705.886m³
